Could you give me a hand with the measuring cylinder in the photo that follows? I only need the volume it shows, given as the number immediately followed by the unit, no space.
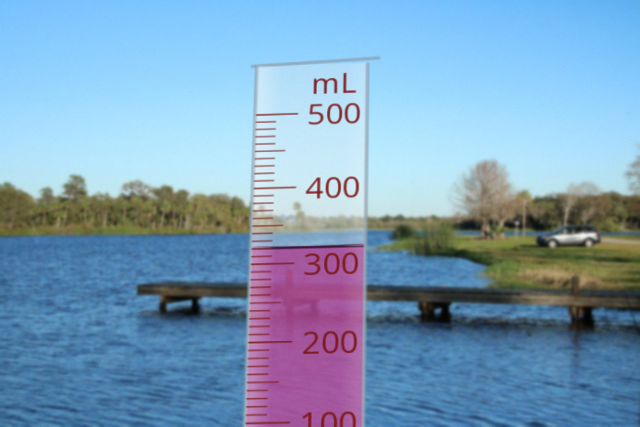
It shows 320mL
